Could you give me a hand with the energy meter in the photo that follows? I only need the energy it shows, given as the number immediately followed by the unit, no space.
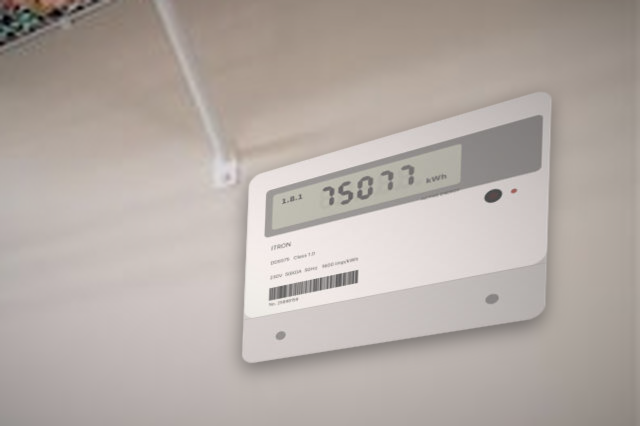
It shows 75077kWh
